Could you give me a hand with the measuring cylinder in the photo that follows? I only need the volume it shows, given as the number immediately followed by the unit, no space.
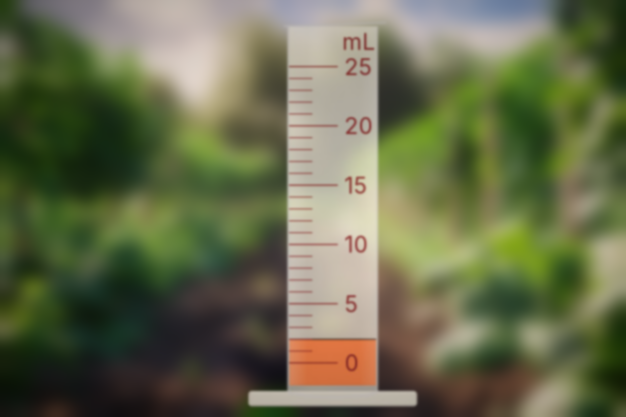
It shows 2mL
